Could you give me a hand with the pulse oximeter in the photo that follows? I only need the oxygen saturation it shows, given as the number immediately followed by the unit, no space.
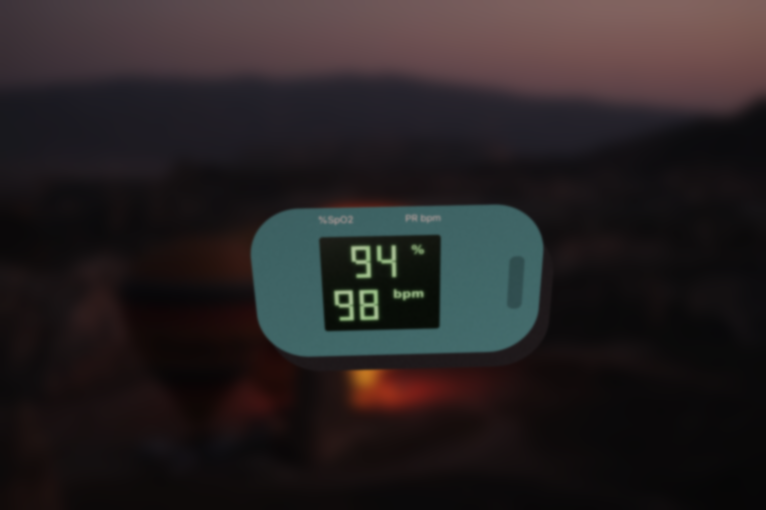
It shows 94%
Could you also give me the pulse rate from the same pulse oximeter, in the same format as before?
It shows 98bpm
